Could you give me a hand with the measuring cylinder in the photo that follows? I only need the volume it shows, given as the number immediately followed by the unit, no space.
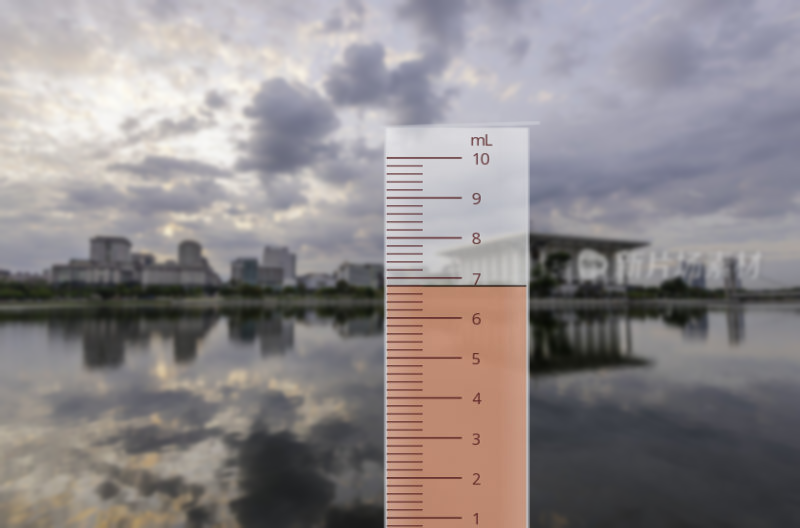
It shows 6.8mL
